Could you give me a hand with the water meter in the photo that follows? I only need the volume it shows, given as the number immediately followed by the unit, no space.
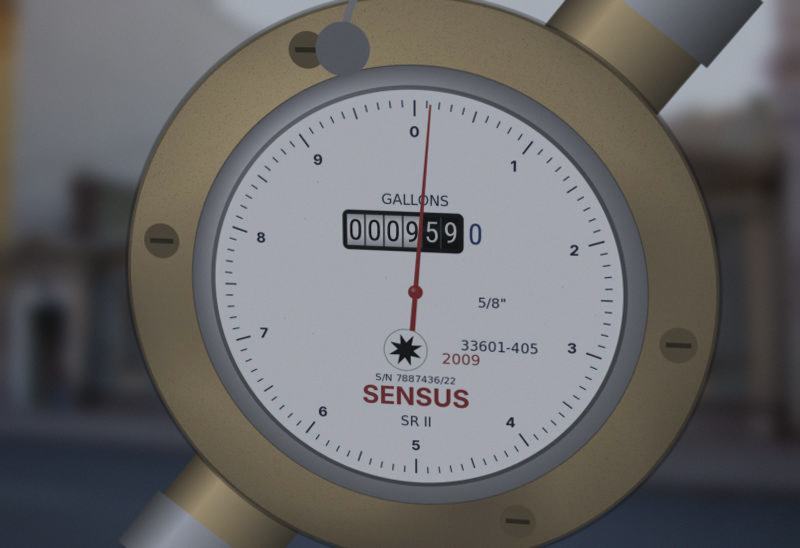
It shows 9590.1gal
